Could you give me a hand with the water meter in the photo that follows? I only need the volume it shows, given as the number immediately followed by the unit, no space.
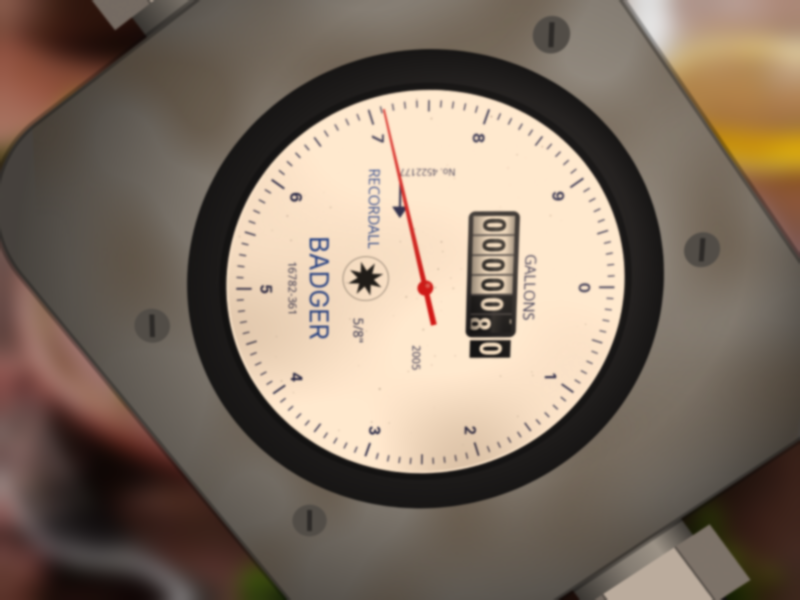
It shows 77.1gal
